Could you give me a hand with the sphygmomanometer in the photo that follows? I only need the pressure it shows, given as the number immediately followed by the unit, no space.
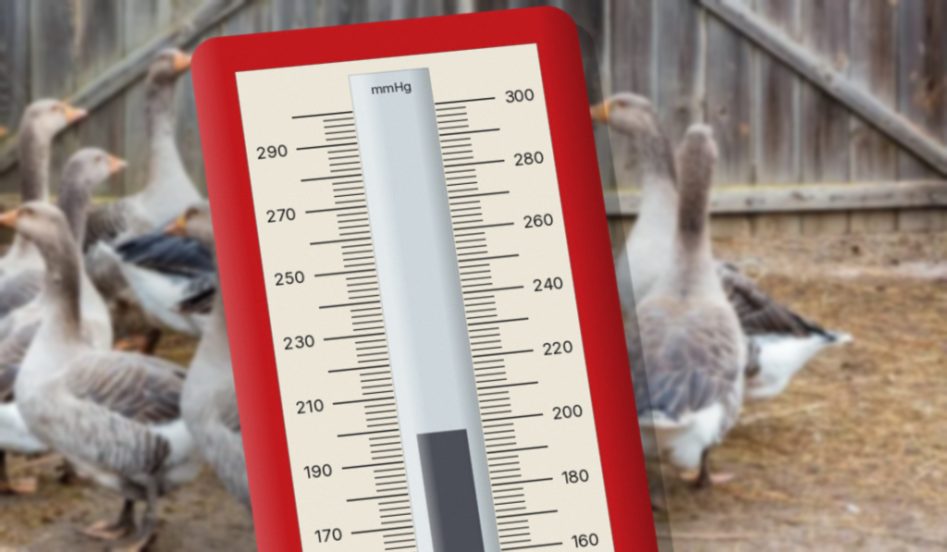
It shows 198mmHg
